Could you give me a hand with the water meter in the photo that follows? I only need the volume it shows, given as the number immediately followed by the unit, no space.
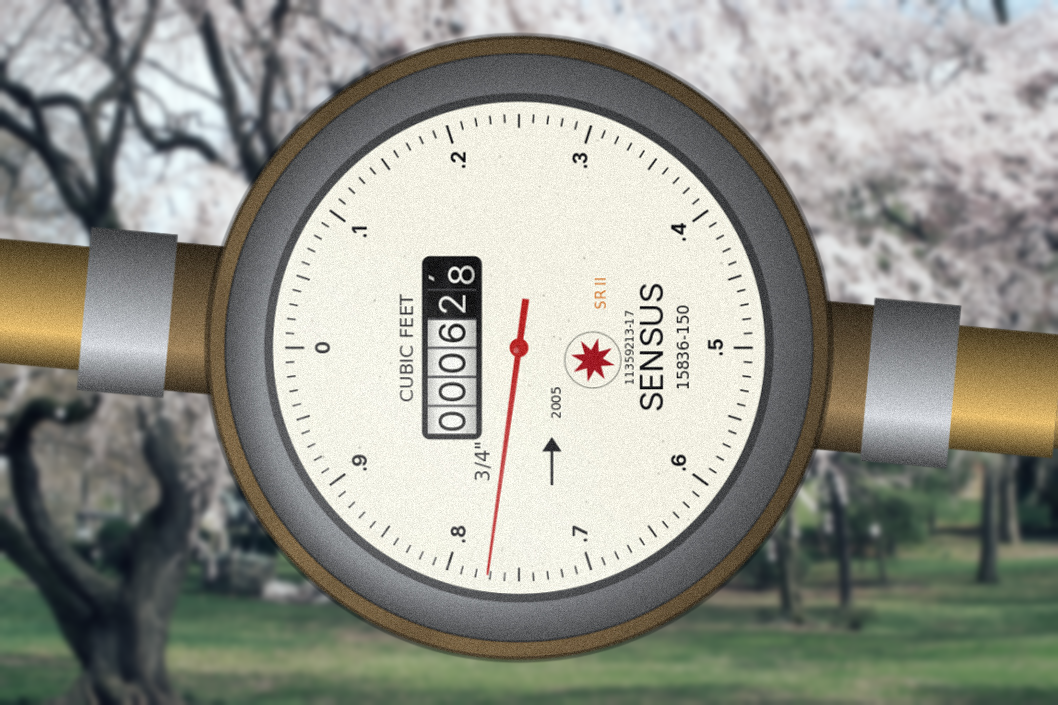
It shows 627.77ft³
